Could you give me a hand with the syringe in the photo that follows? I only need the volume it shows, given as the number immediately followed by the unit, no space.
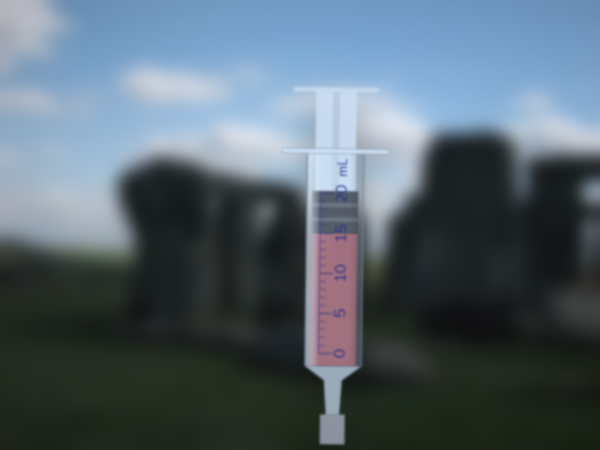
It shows 15mL
